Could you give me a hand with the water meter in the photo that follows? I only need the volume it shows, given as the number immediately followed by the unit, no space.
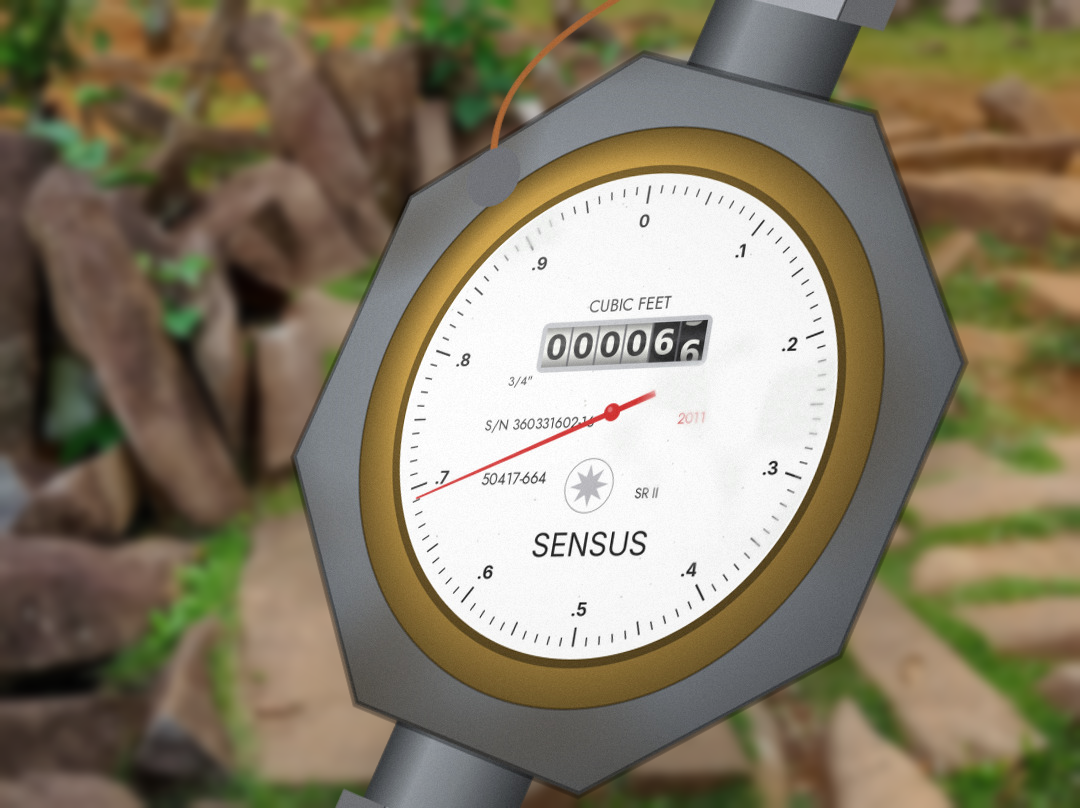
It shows 65.69ft³
